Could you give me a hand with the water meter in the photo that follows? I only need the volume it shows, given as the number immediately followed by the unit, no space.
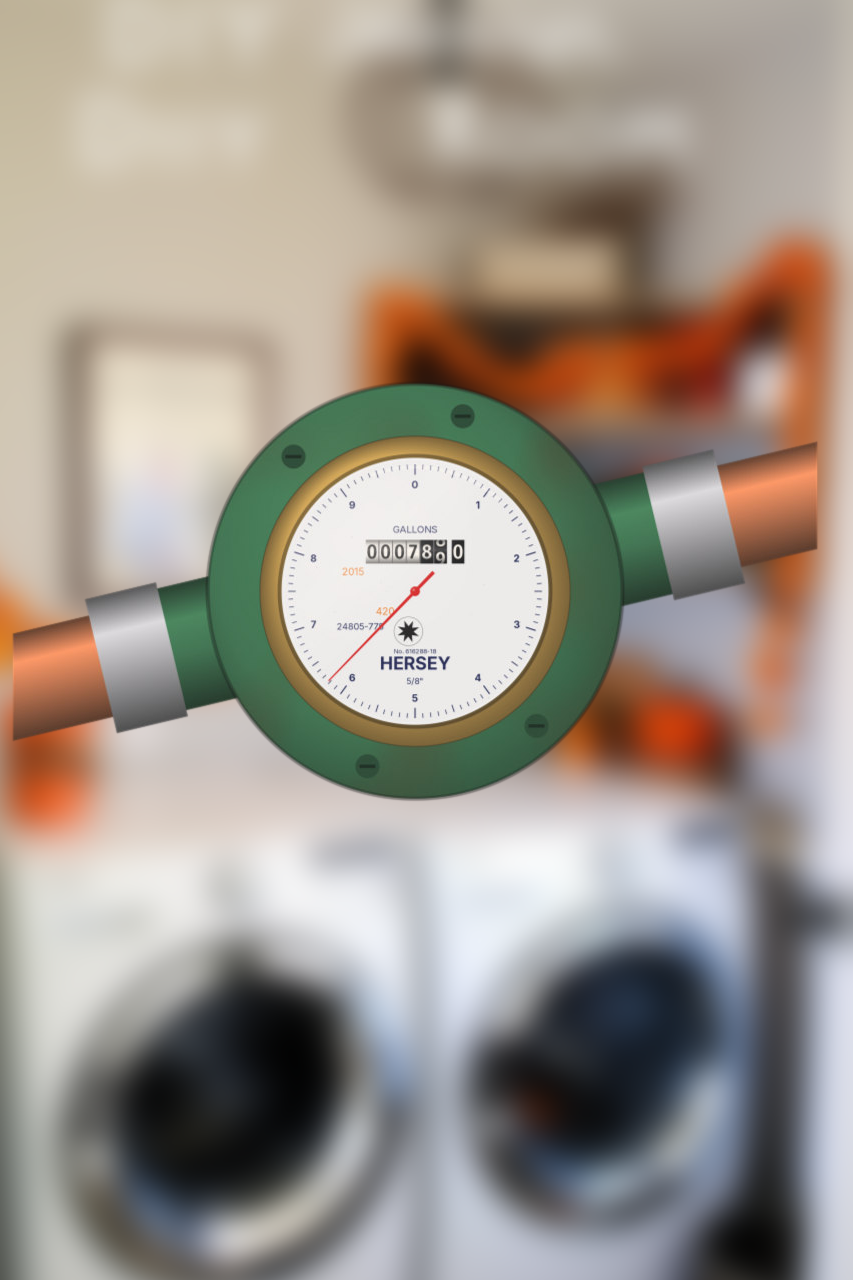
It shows 7886.2gal
